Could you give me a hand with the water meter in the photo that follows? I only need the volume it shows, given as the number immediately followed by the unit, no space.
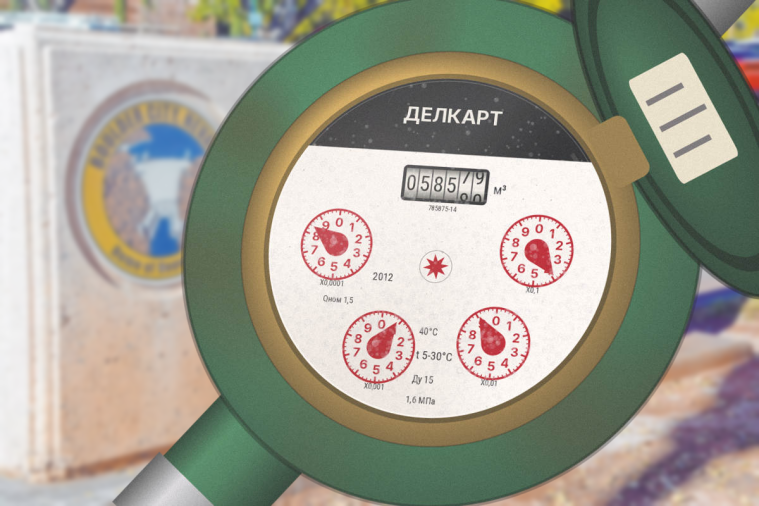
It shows 58579.3908m³
